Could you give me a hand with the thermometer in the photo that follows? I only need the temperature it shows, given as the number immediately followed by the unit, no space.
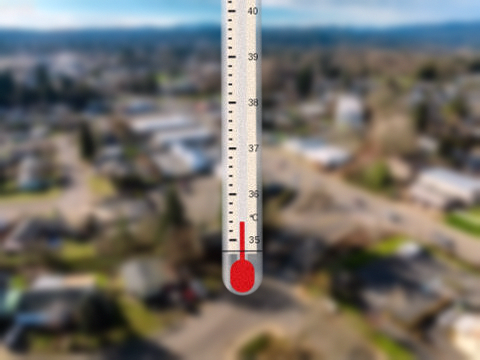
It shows 35.4°C
